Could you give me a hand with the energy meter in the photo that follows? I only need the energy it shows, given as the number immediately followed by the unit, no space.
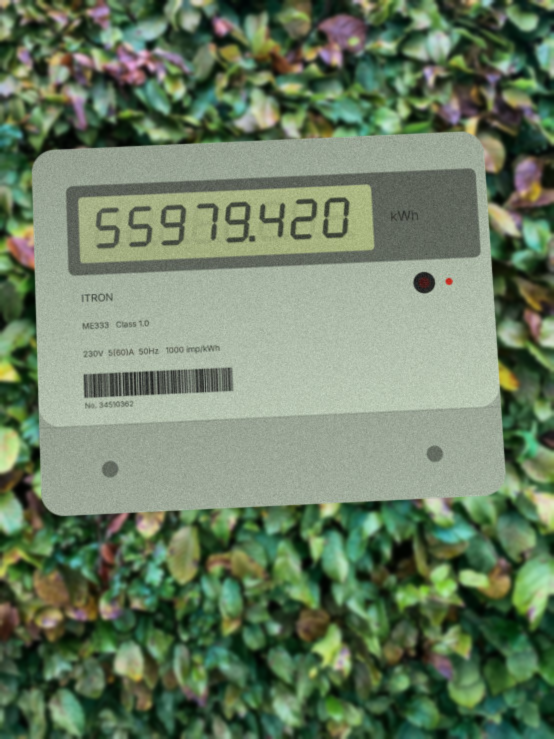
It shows 55979.420kWh
